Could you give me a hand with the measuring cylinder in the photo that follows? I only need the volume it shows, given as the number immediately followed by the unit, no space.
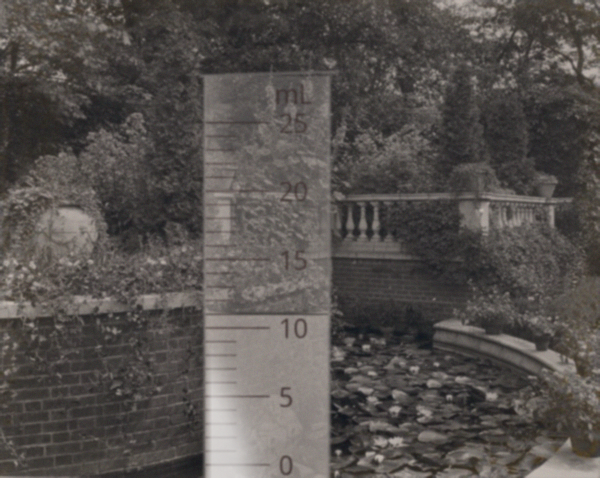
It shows 11mL
